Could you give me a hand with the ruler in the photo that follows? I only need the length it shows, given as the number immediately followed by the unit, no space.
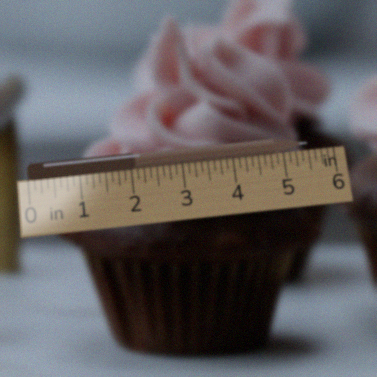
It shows 5.5in
